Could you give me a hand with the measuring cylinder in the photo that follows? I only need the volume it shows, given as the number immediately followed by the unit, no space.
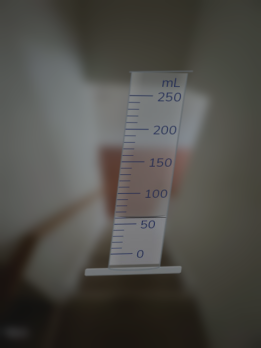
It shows 60mL
